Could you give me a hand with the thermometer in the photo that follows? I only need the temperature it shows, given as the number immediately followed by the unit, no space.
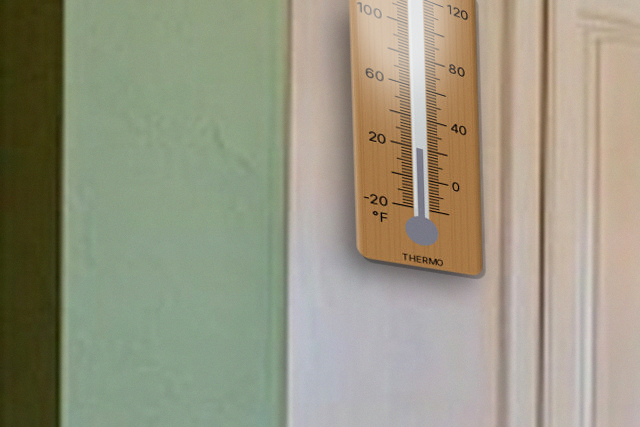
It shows 20°F
